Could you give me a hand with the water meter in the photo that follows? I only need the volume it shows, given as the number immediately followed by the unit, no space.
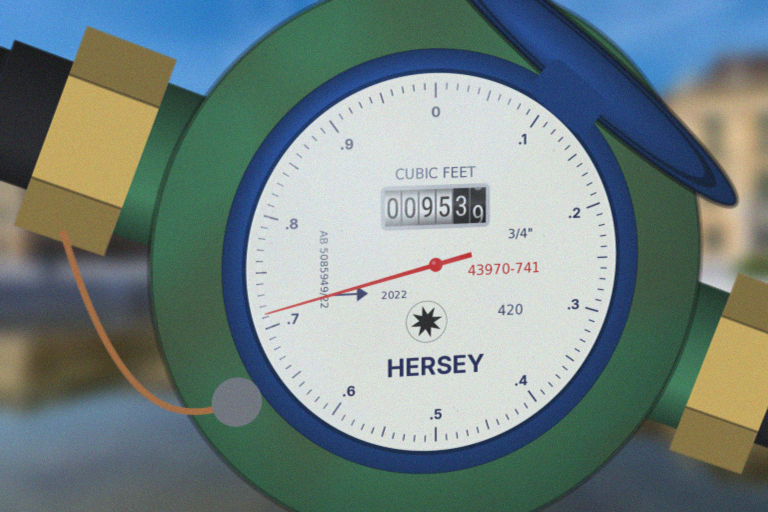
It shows 9538.71ft³
